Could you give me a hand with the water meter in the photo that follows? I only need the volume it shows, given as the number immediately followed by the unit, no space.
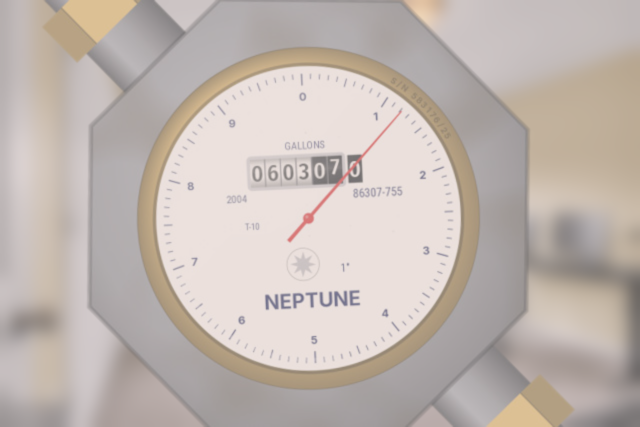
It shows 603071.2gal
